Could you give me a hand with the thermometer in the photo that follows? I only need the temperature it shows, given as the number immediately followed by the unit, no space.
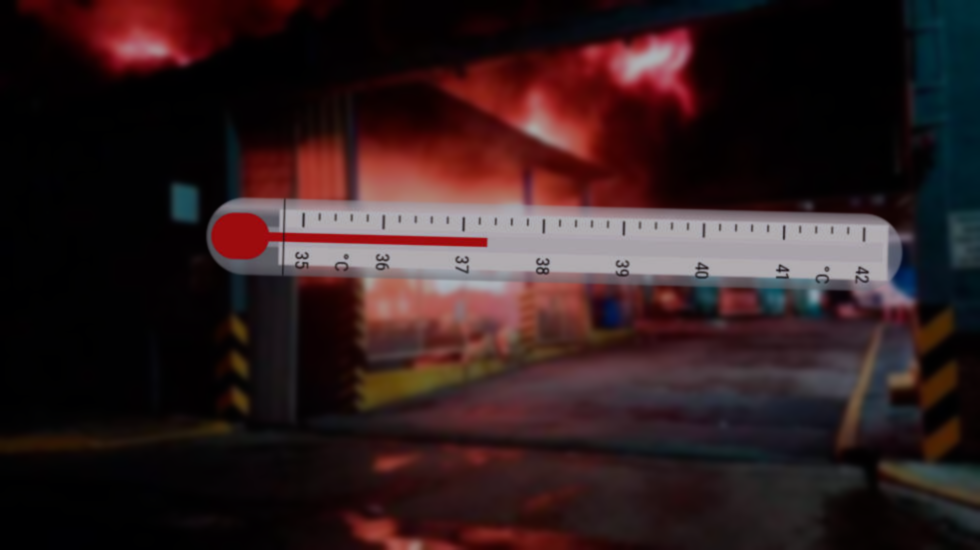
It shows 37.3°C
